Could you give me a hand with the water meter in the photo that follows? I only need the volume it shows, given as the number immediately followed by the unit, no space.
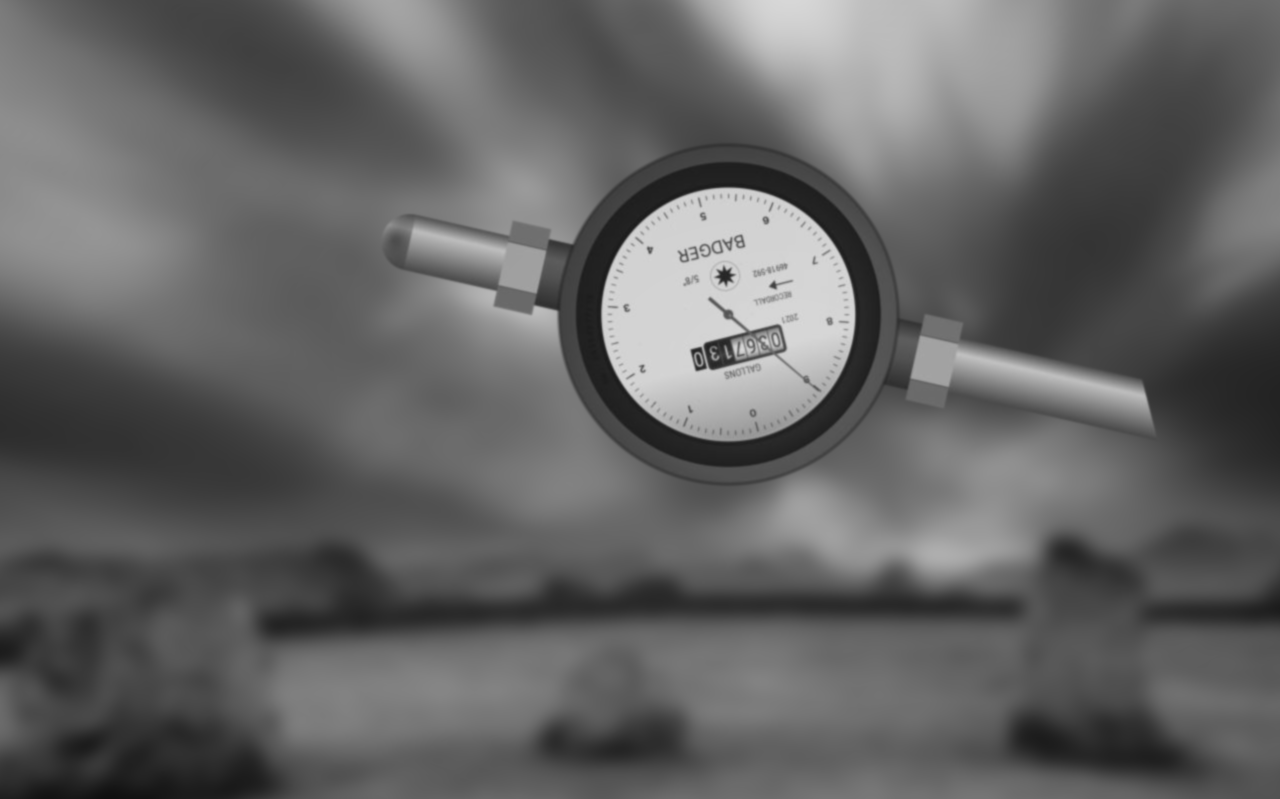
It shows 367129.0gal
